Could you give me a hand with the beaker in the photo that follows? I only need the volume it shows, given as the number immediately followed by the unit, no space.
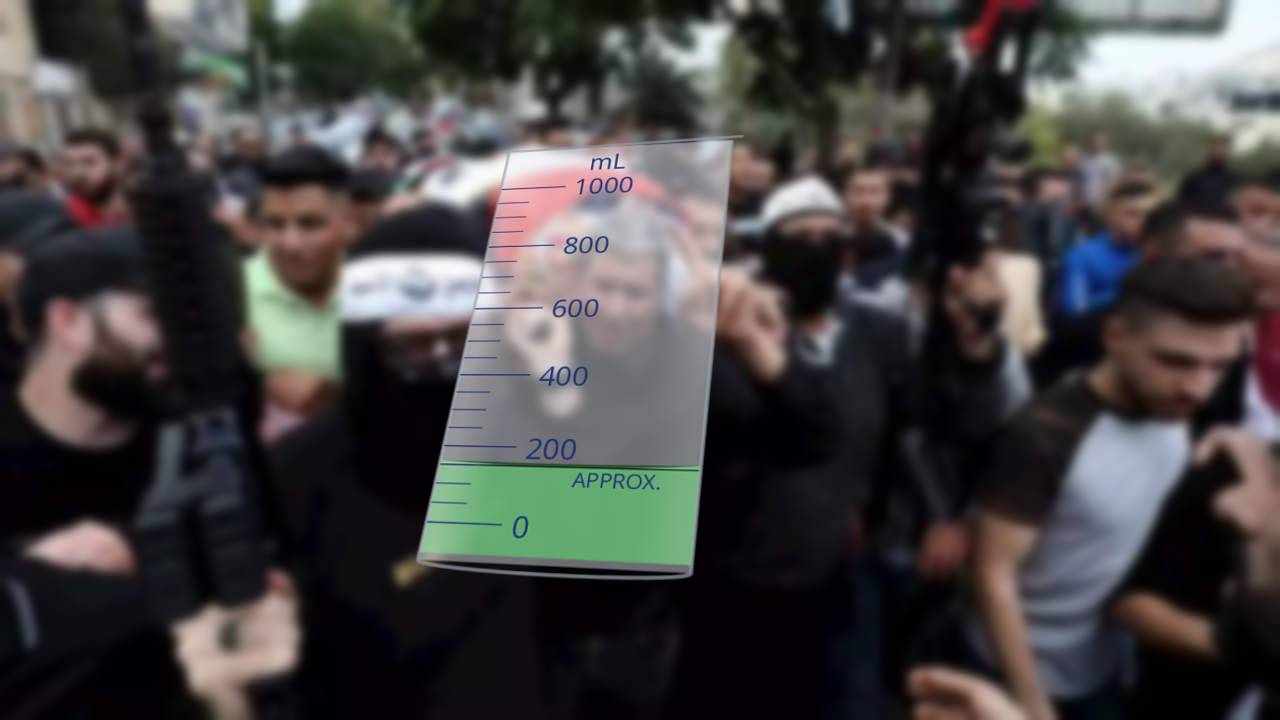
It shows 150mL
